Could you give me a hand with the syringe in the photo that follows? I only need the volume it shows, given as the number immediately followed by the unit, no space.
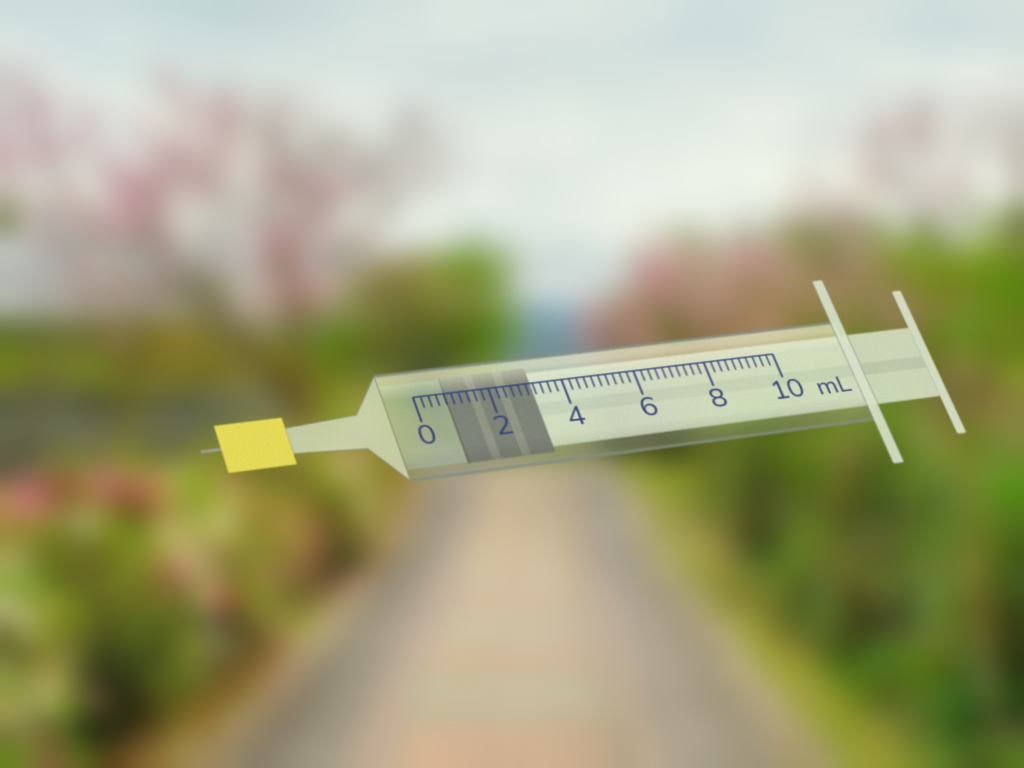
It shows 0.8mL
